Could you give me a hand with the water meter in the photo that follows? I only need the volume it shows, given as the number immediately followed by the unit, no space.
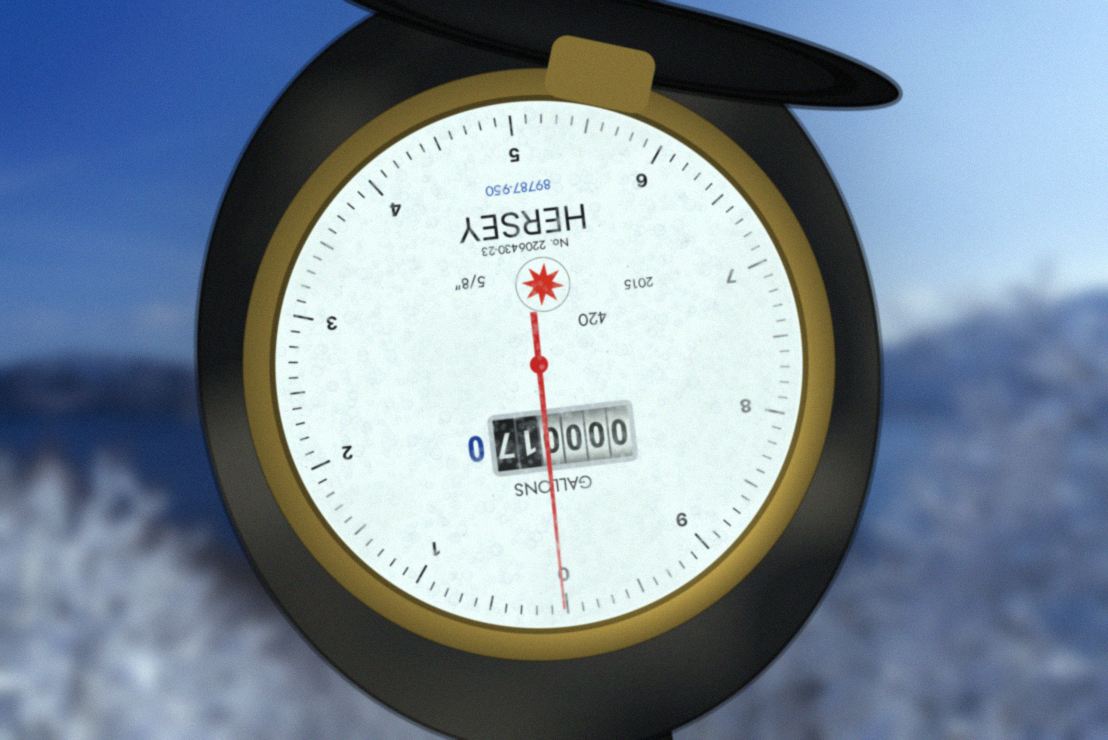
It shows 170.0gal
